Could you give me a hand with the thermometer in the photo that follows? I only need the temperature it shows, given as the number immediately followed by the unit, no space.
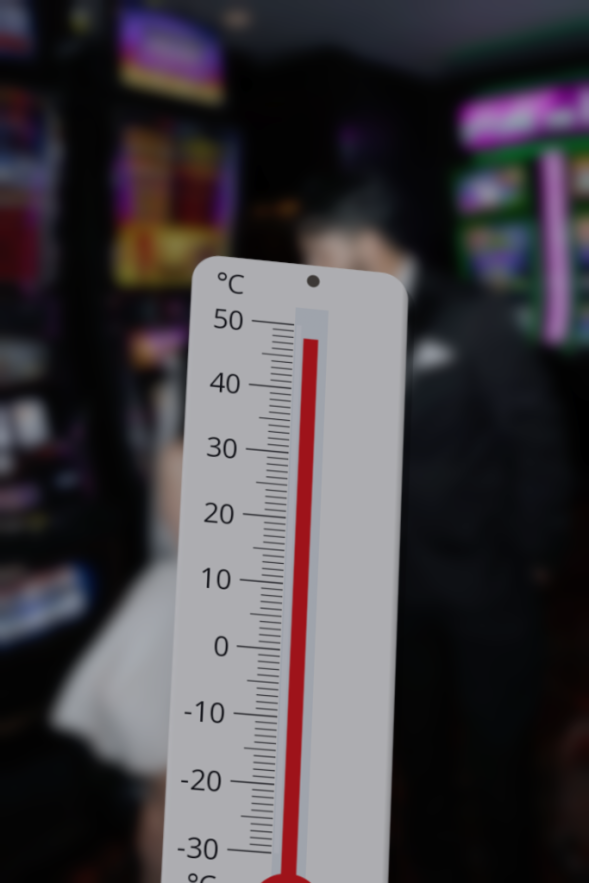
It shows 48°C
